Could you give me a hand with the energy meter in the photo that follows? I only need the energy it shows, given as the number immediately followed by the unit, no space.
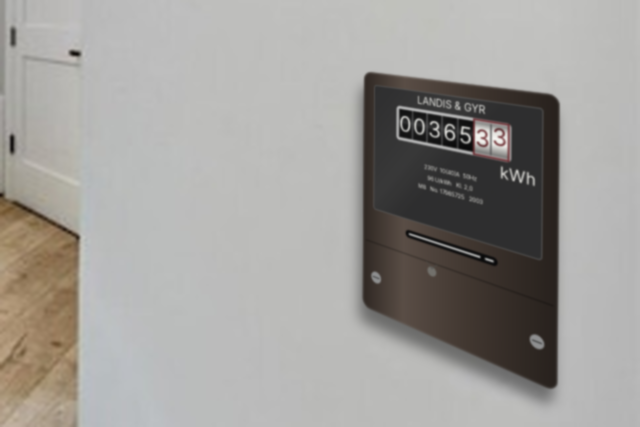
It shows 365.33kWh
